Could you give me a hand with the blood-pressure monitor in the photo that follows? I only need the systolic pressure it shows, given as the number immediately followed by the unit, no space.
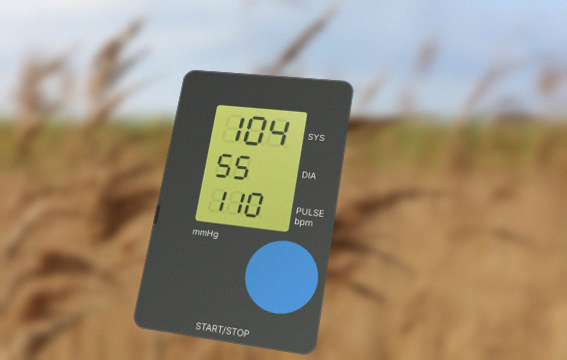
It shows 104mmHg
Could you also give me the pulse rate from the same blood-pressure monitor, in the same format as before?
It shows 110bpm
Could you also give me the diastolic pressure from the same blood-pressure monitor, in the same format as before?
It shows 55mmHg
